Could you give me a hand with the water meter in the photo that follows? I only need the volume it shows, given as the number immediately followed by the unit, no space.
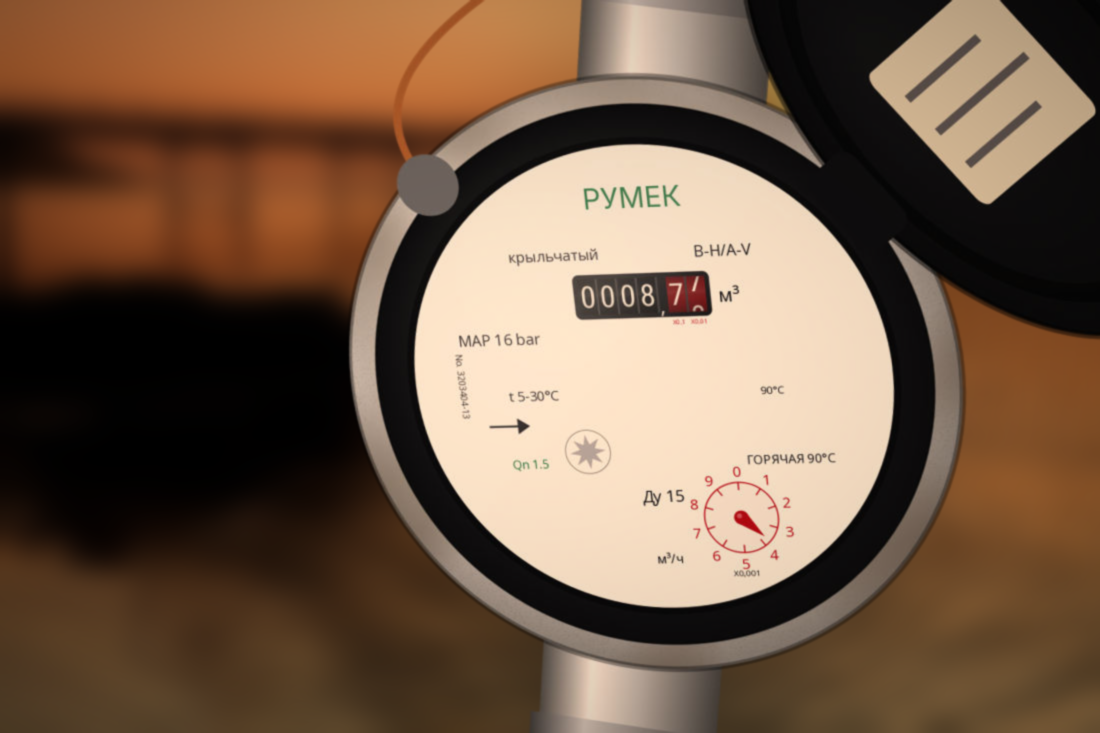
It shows 8.773m³
